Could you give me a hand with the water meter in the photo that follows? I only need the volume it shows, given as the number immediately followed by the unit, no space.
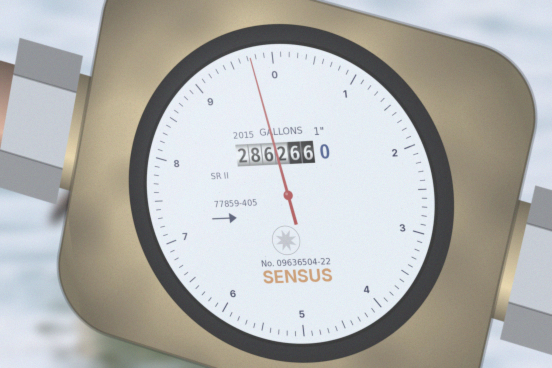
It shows 2862659.7gal
